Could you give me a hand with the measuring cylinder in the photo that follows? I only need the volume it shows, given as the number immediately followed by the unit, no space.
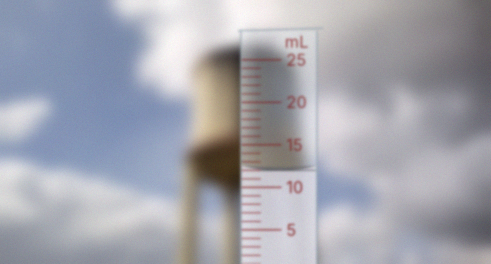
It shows 12mL
